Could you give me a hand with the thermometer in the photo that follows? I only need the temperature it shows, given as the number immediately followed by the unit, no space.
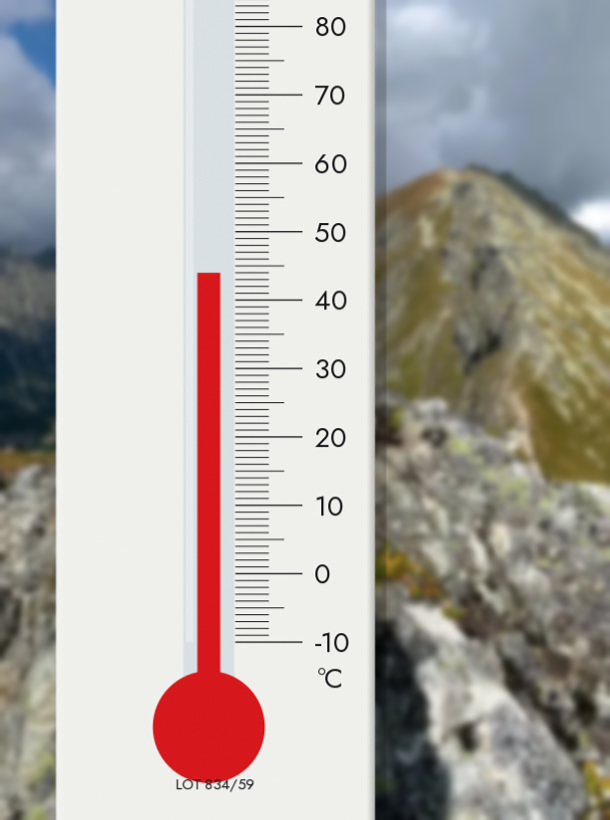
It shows 44°C
